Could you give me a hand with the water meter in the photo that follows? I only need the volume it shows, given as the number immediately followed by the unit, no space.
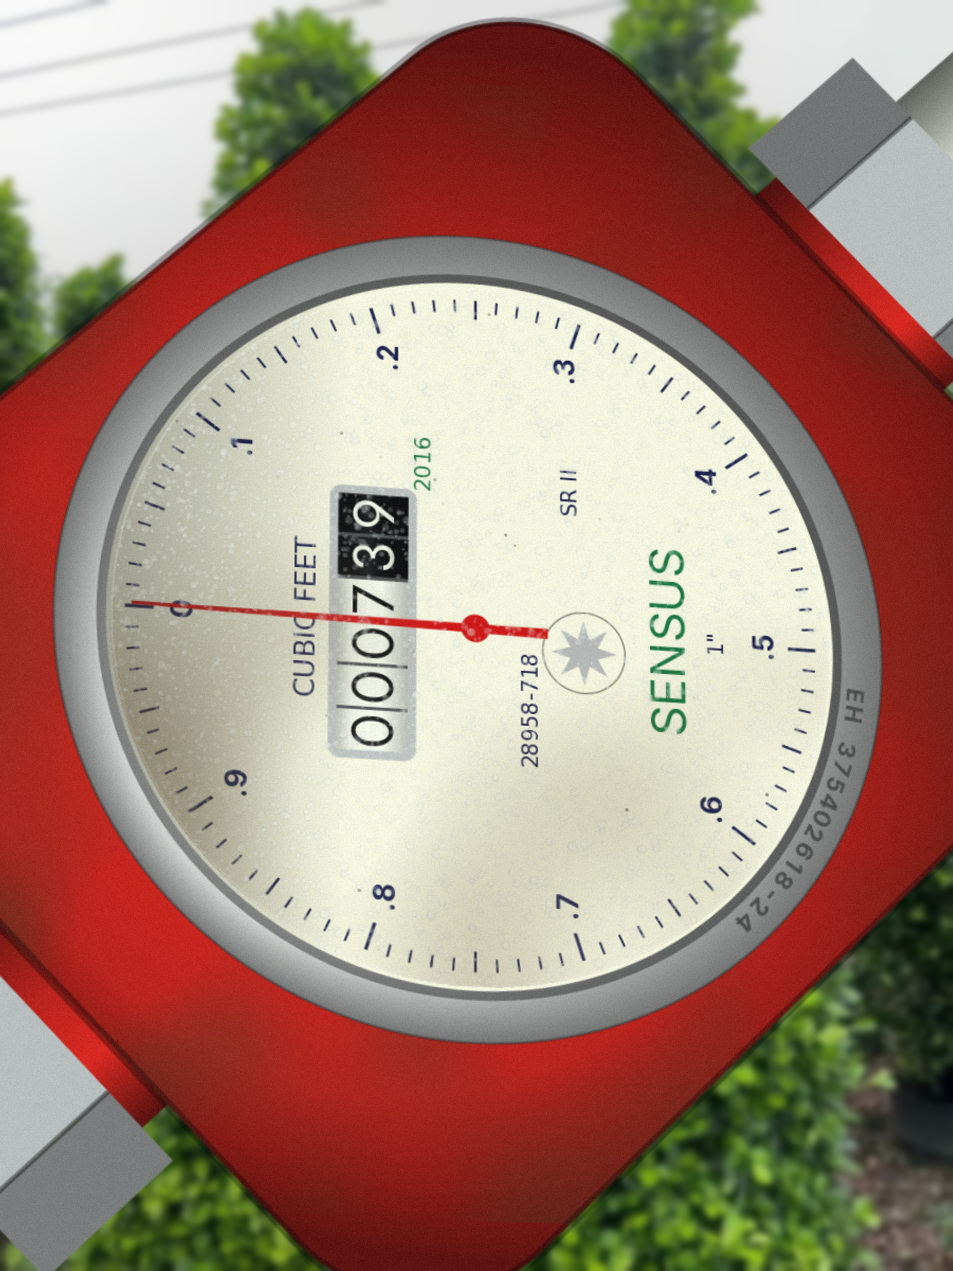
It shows 739.00ft³
